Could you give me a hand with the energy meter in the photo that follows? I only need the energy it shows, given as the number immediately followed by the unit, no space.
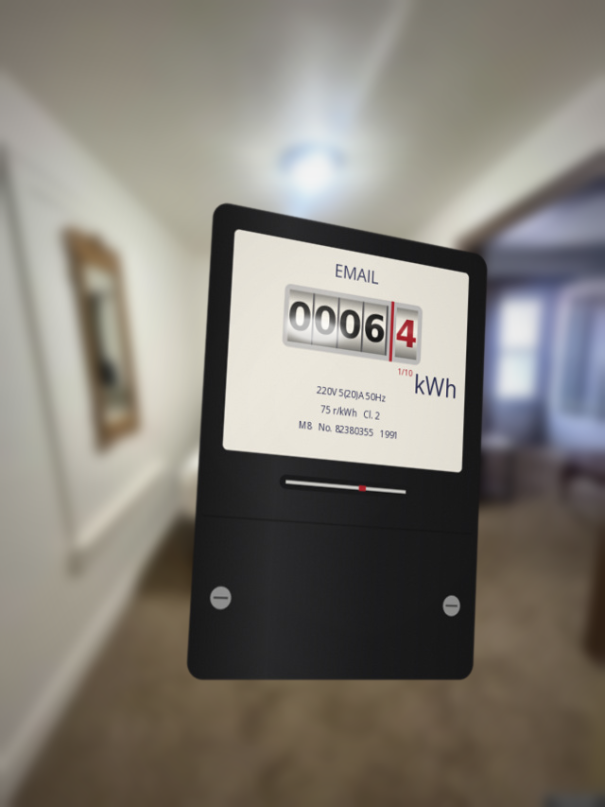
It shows 6.4kWh
